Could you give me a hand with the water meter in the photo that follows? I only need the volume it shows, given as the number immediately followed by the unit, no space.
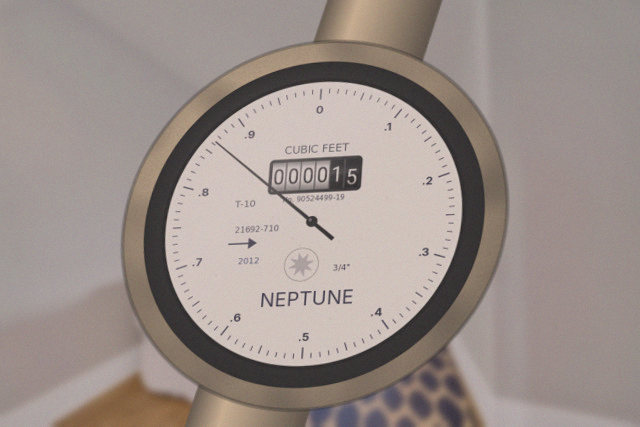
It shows 14.86ft³
